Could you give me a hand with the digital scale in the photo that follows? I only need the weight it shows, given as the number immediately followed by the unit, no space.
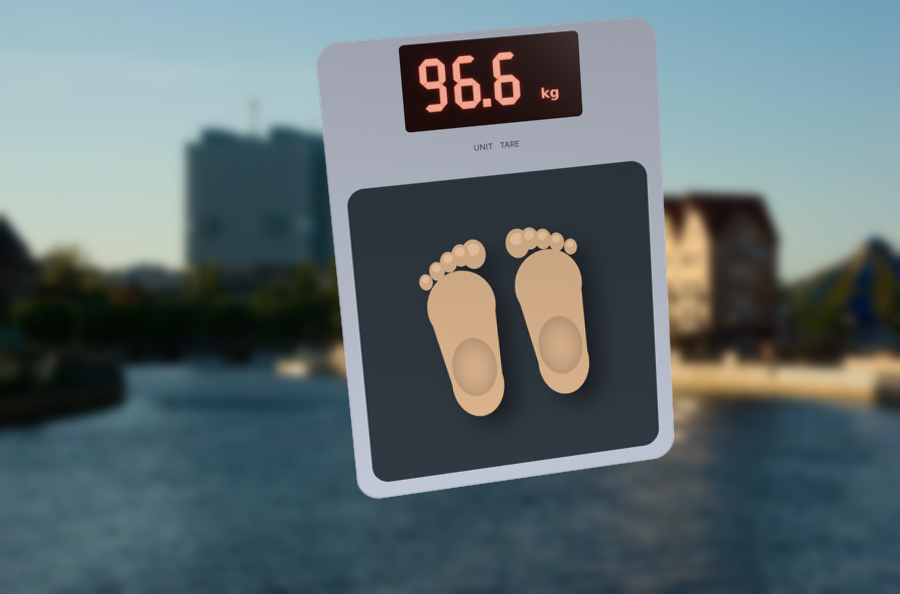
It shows 96.6kg
